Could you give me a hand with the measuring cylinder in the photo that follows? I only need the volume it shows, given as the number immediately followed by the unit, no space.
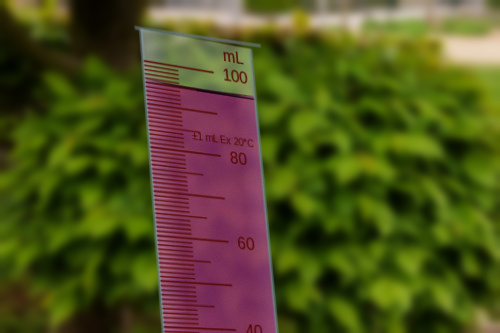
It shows 95mL
